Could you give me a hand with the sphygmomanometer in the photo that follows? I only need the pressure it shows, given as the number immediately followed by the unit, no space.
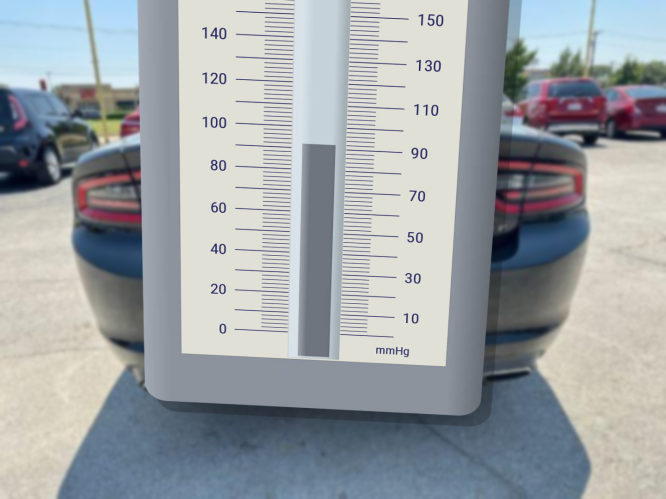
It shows 92mmHg
